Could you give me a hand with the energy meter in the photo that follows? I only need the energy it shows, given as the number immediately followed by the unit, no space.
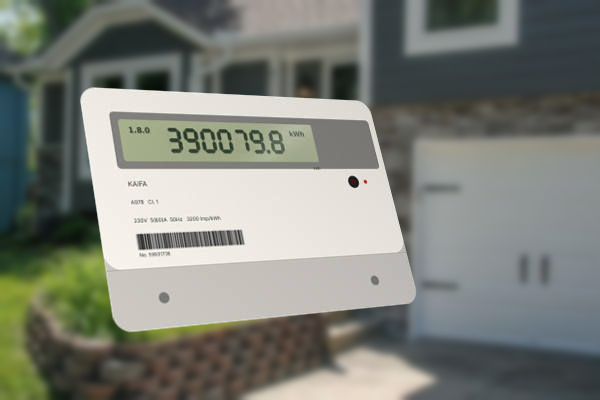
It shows 390079.8kWh
